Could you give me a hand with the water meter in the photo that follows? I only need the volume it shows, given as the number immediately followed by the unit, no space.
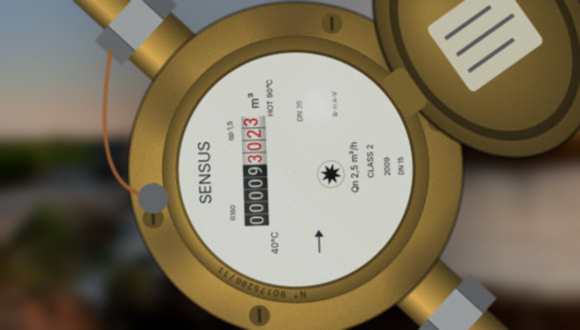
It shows 9.3023m³
